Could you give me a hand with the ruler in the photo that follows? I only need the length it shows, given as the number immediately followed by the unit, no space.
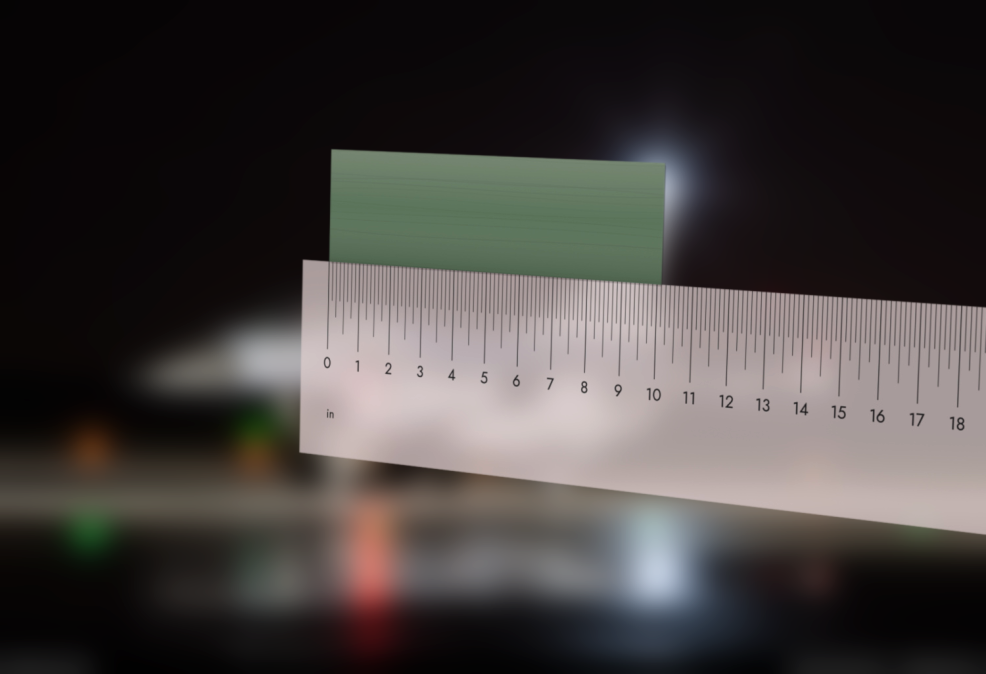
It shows 10.125in
